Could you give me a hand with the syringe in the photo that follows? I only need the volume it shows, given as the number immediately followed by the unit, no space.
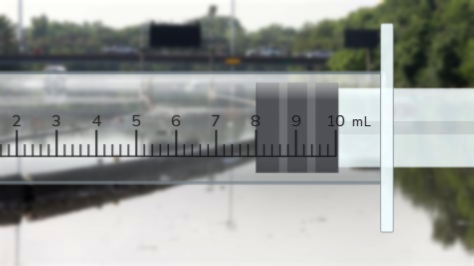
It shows 8mL
